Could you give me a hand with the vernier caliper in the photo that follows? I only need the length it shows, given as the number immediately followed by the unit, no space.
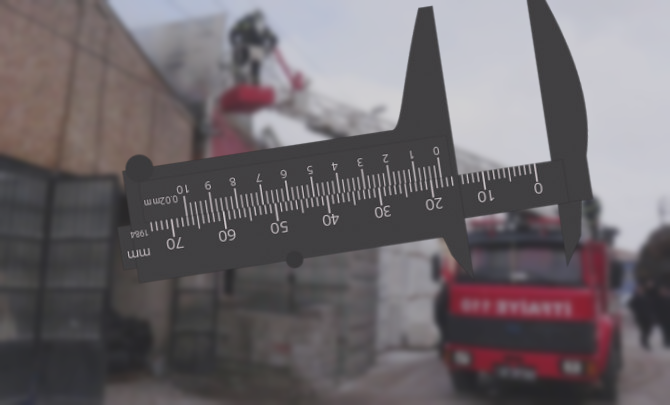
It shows 18.0mm
